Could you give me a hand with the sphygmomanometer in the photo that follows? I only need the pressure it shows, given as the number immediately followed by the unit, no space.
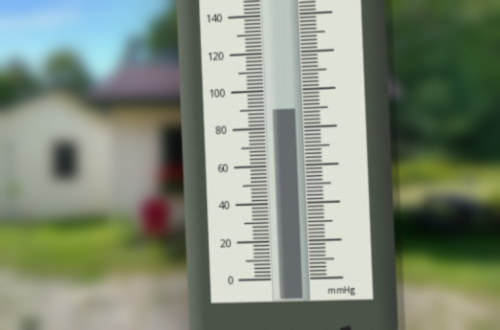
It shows 90mmHg
